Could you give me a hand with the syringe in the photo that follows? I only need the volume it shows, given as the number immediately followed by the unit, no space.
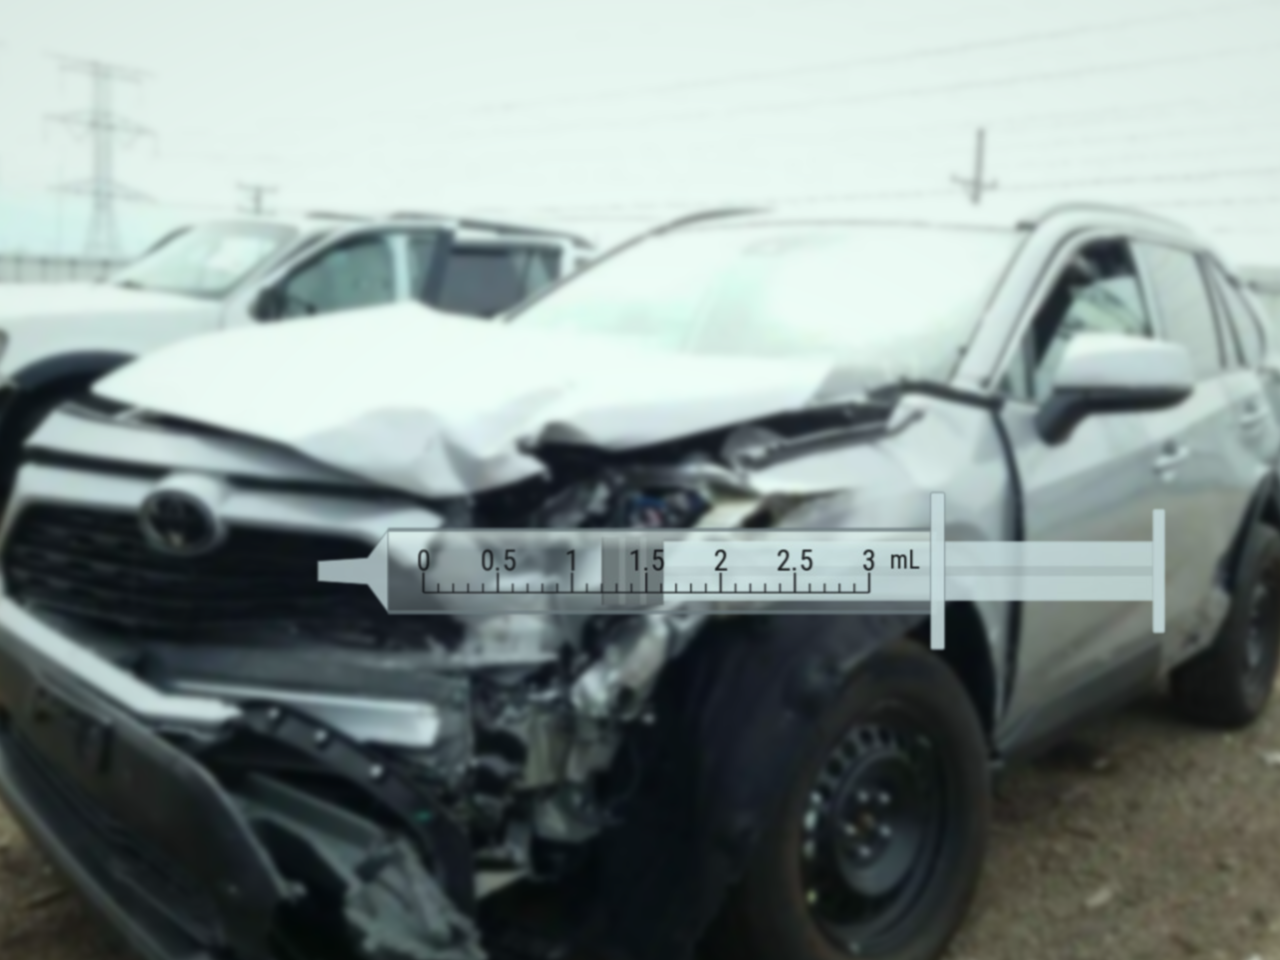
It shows 1.2mL
